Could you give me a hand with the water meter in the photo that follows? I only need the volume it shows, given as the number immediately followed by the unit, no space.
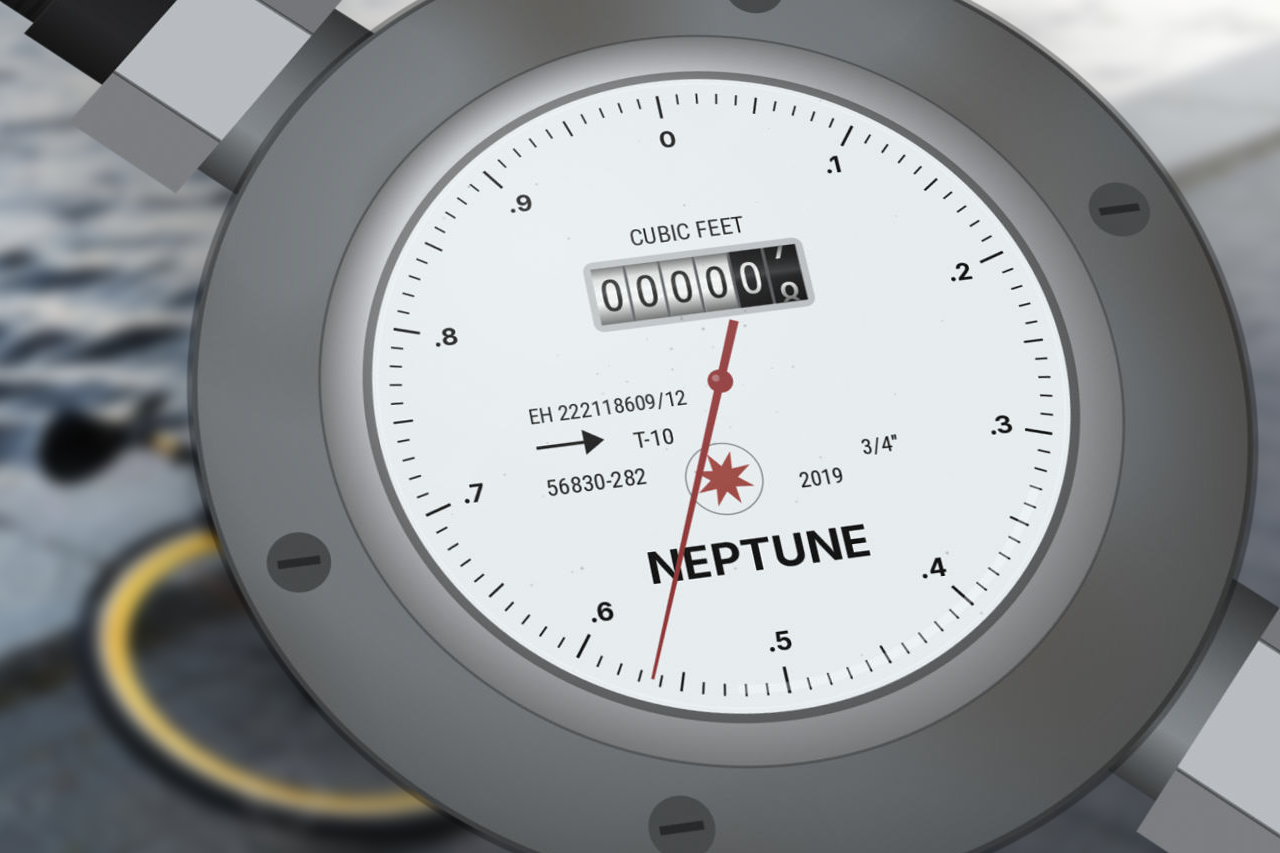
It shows 7.56ft³
